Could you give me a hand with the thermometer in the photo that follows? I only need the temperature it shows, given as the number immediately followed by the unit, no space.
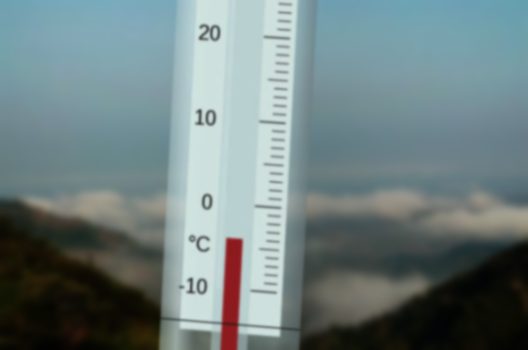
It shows -4°C
